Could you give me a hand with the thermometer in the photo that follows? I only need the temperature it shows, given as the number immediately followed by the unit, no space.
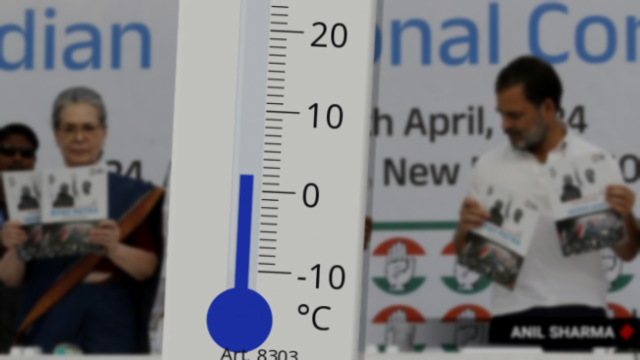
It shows 2°C
